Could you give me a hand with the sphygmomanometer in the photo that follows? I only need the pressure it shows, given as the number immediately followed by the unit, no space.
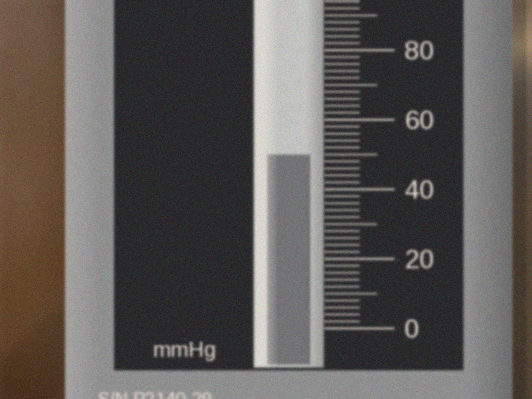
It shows 50mmHg
